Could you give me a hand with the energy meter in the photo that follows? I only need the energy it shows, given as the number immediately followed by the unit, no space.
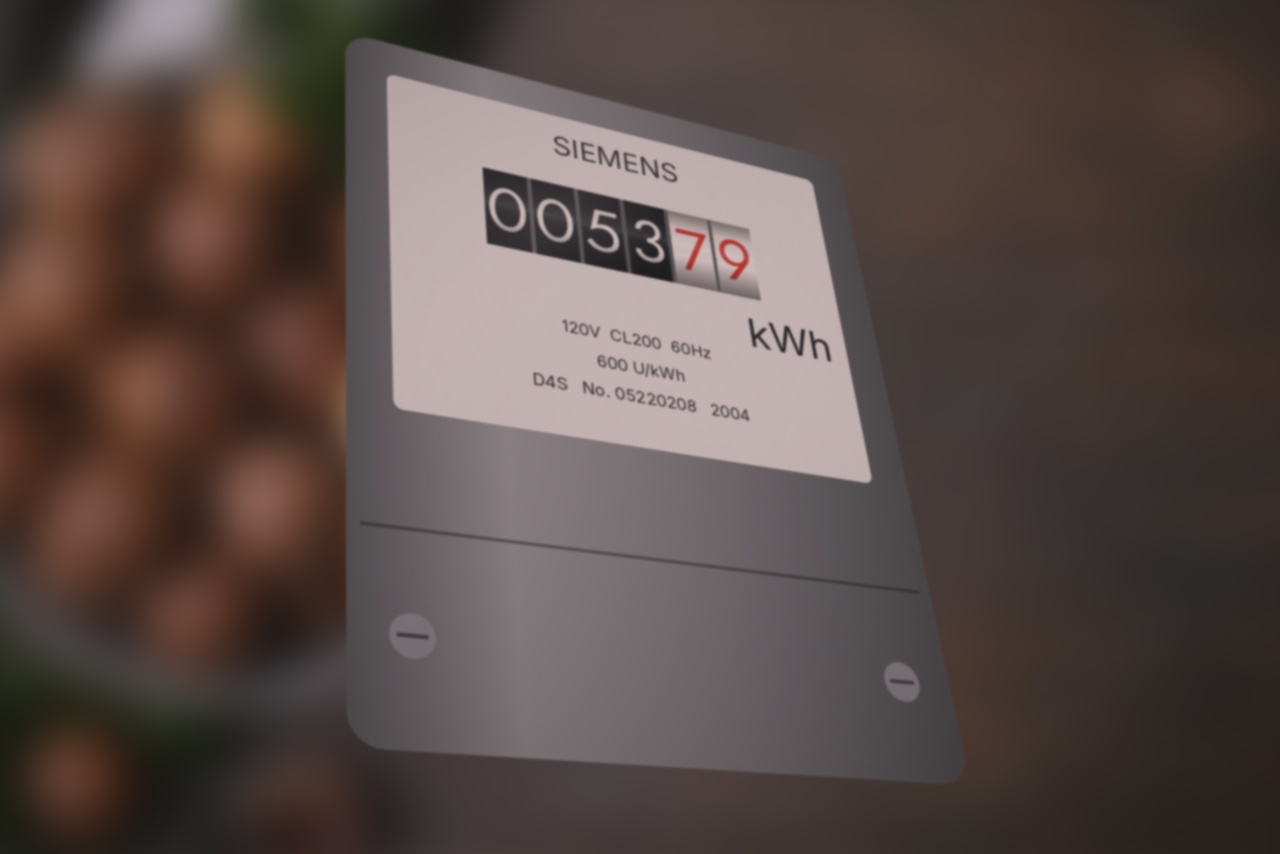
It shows 53.79kWh
